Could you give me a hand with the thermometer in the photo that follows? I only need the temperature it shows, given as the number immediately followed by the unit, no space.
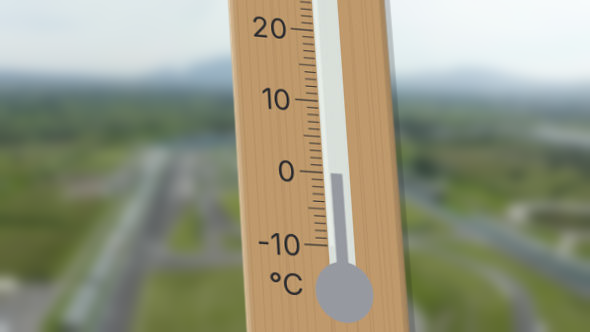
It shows 0°C
